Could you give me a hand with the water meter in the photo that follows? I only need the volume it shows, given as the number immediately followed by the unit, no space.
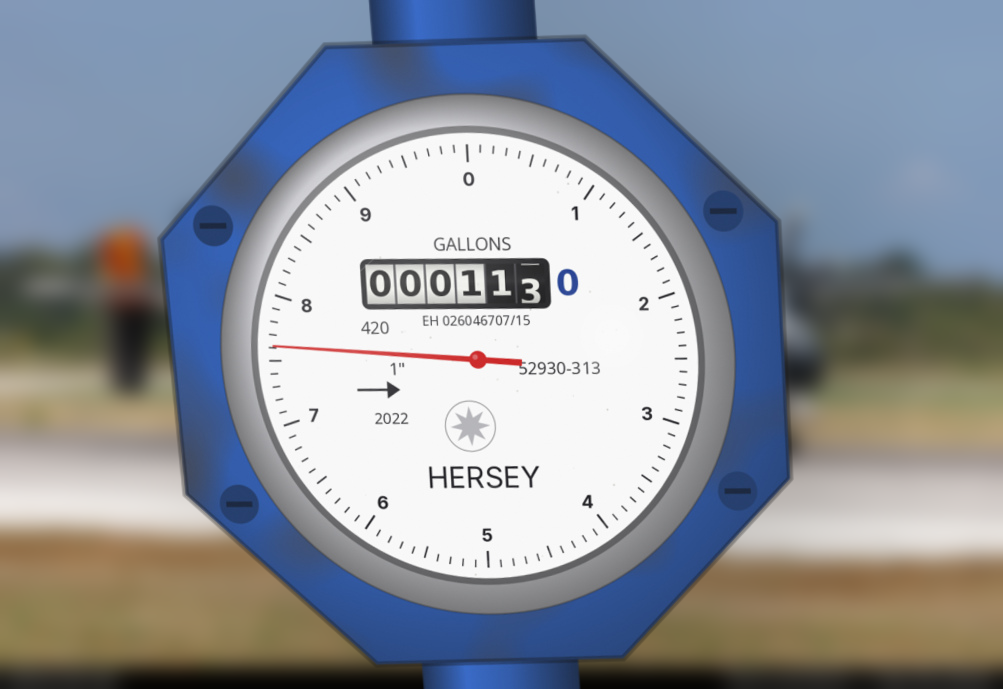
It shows 1127.6gal
